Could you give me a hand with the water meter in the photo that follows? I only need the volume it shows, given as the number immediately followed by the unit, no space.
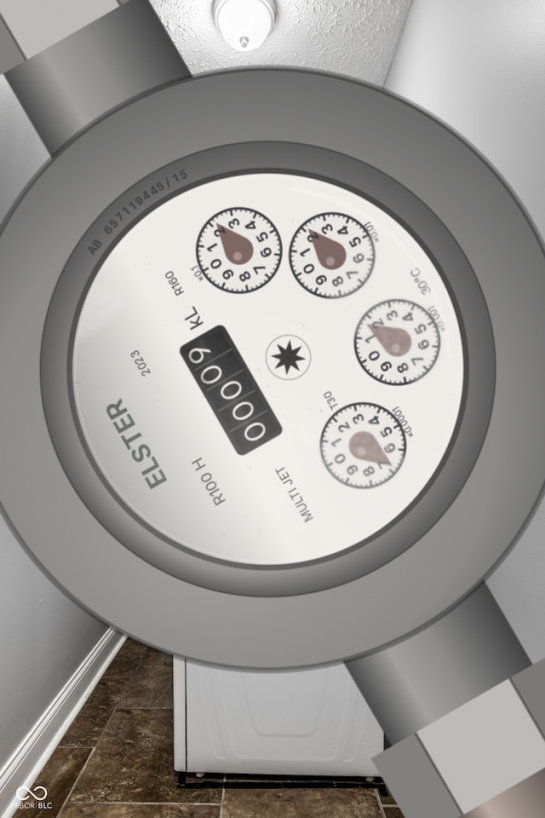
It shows 9.2216kL
